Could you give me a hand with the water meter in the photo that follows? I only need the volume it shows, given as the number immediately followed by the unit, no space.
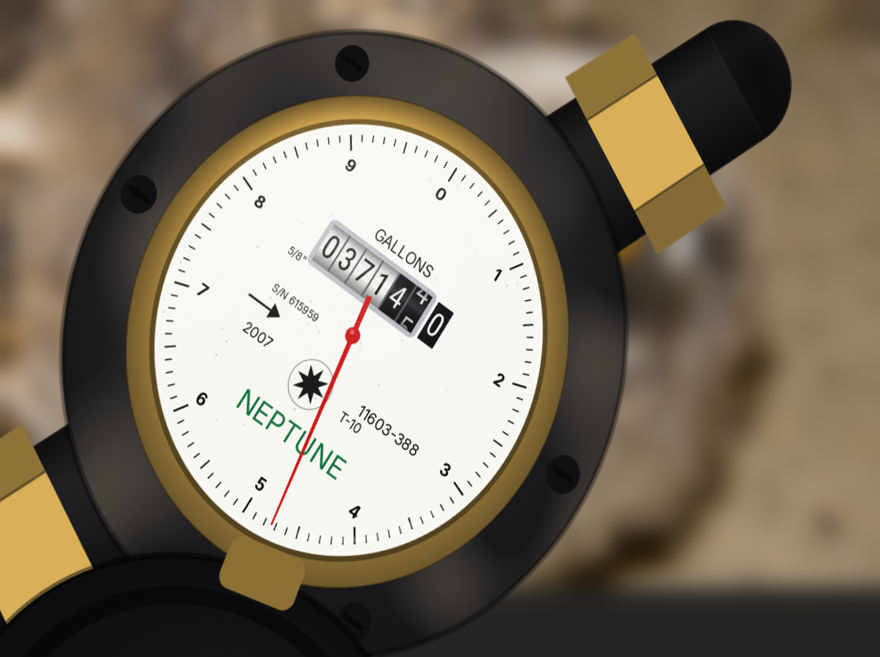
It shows 371444.7gal
